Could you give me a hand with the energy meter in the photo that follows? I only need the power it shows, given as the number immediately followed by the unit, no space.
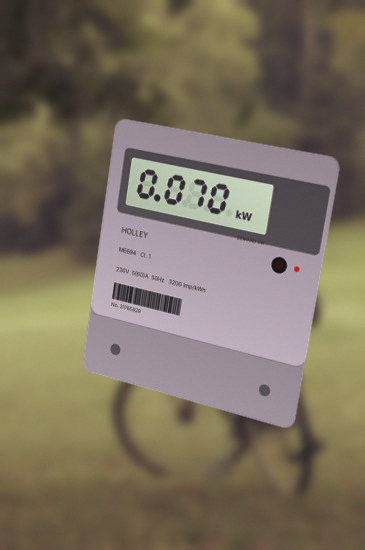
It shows 0.070kW
